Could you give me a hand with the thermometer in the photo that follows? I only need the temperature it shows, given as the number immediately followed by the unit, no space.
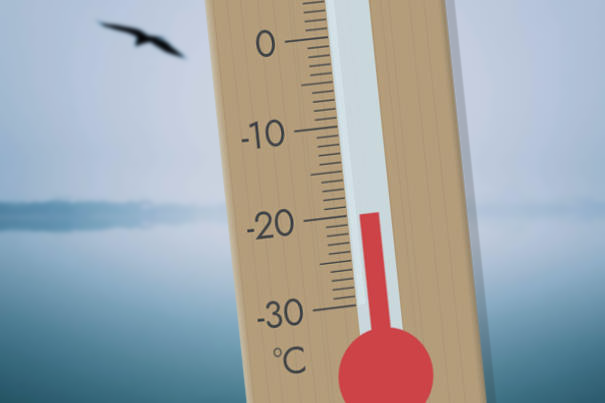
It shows -20°C
